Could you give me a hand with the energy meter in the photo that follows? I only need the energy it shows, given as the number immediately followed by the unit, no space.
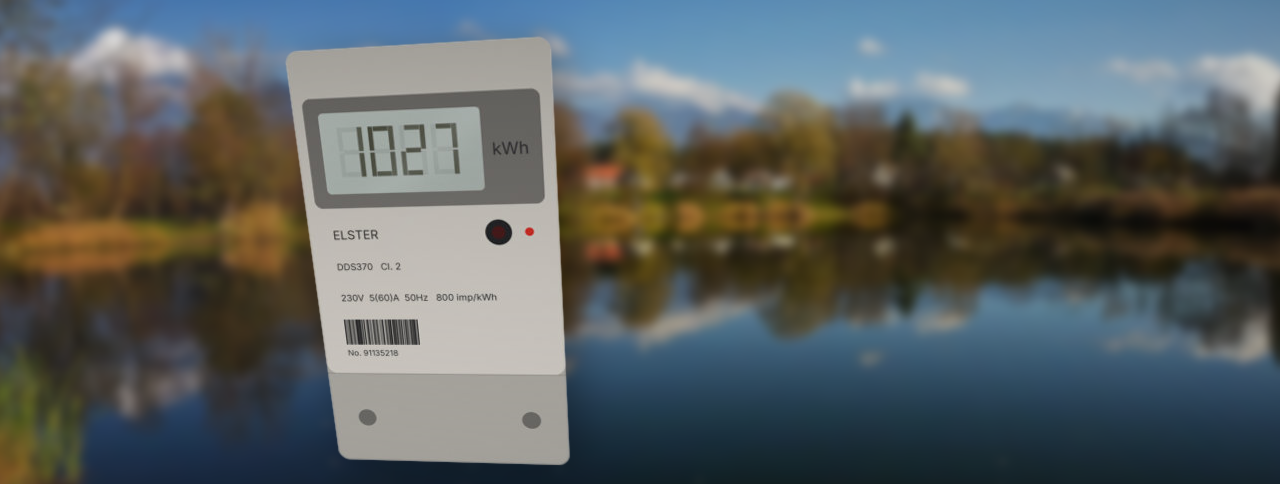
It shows 1027kWh
